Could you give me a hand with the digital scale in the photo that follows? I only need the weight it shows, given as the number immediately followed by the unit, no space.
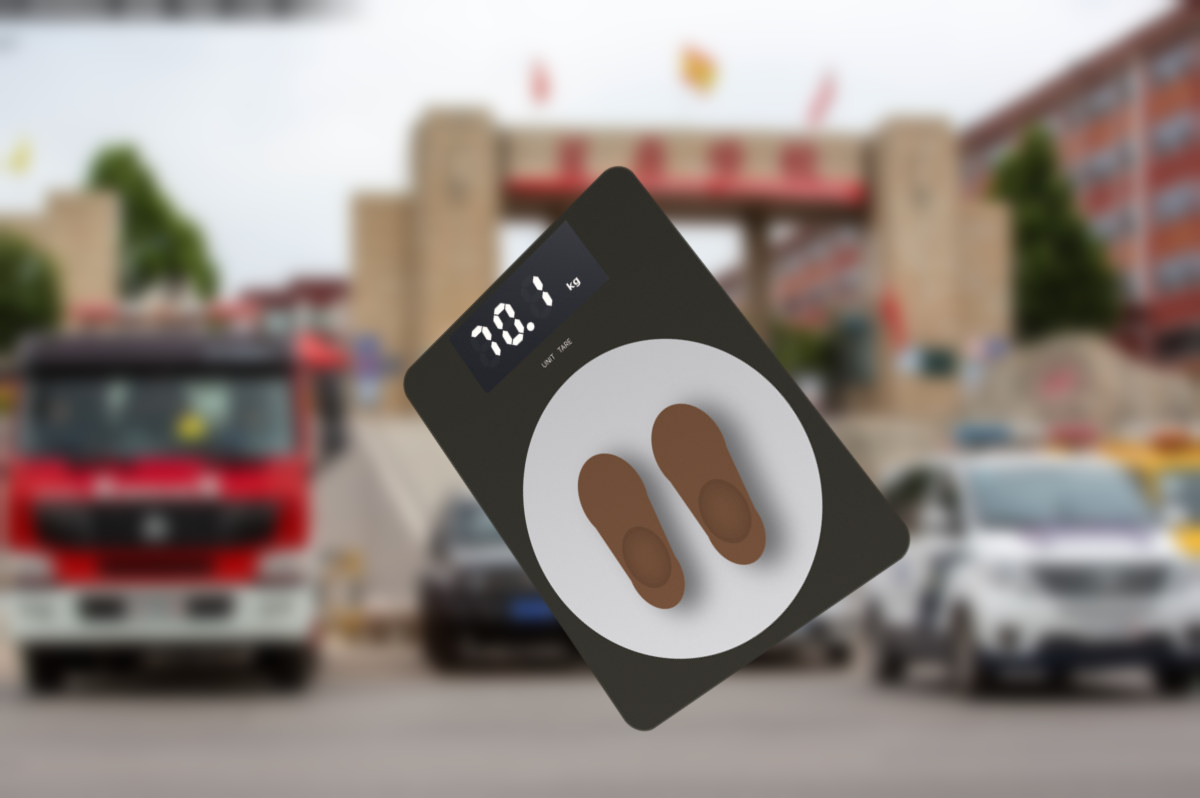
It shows 70.1kg
